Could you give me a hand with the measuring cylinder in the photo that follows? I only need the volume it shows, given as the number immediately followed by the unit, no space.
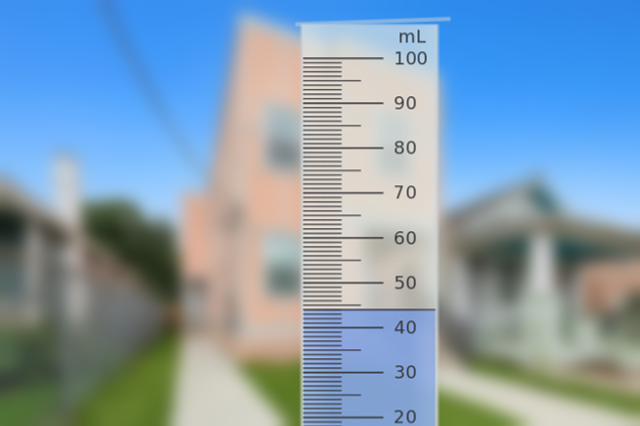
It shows 44mL
